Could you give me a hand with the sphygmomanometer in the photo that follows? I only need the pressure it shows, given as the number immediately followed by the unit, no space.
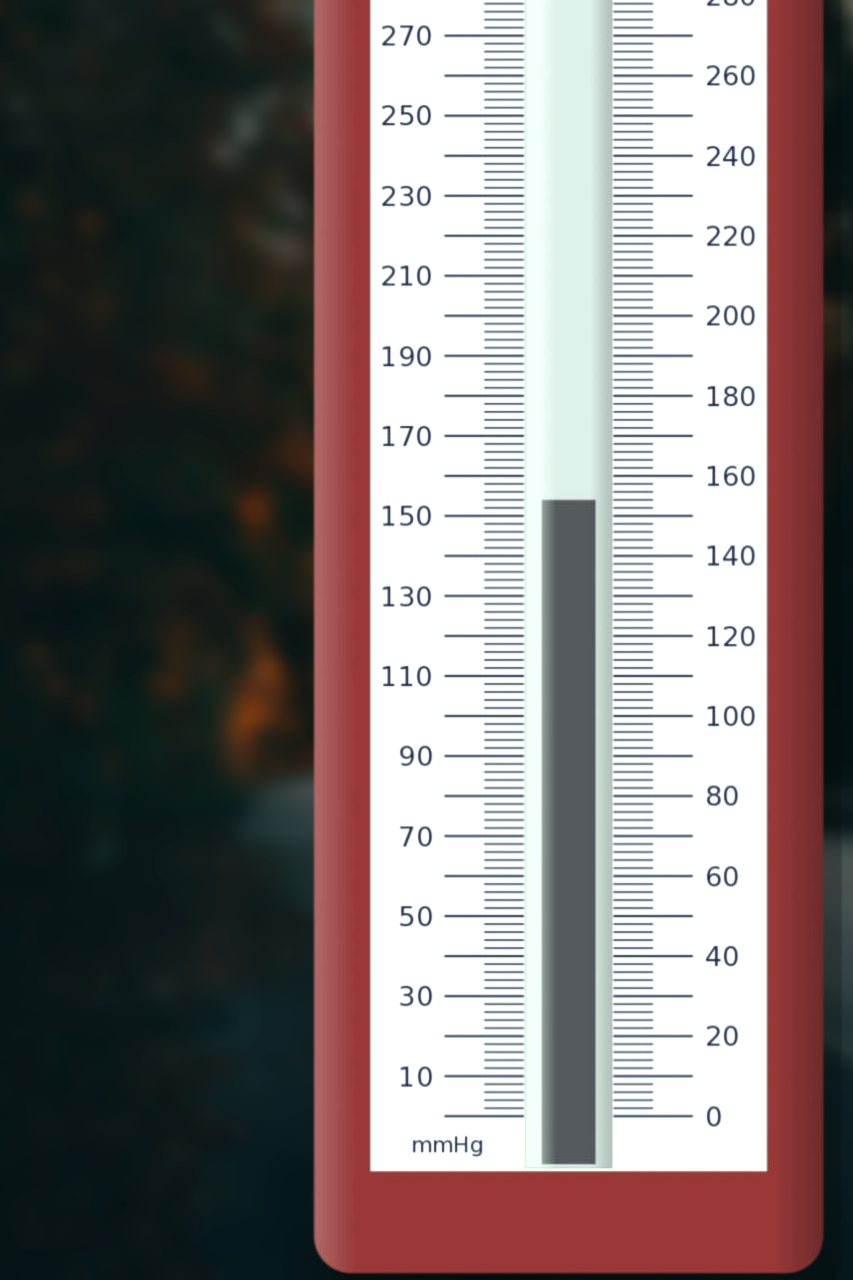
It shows 154mmHg
